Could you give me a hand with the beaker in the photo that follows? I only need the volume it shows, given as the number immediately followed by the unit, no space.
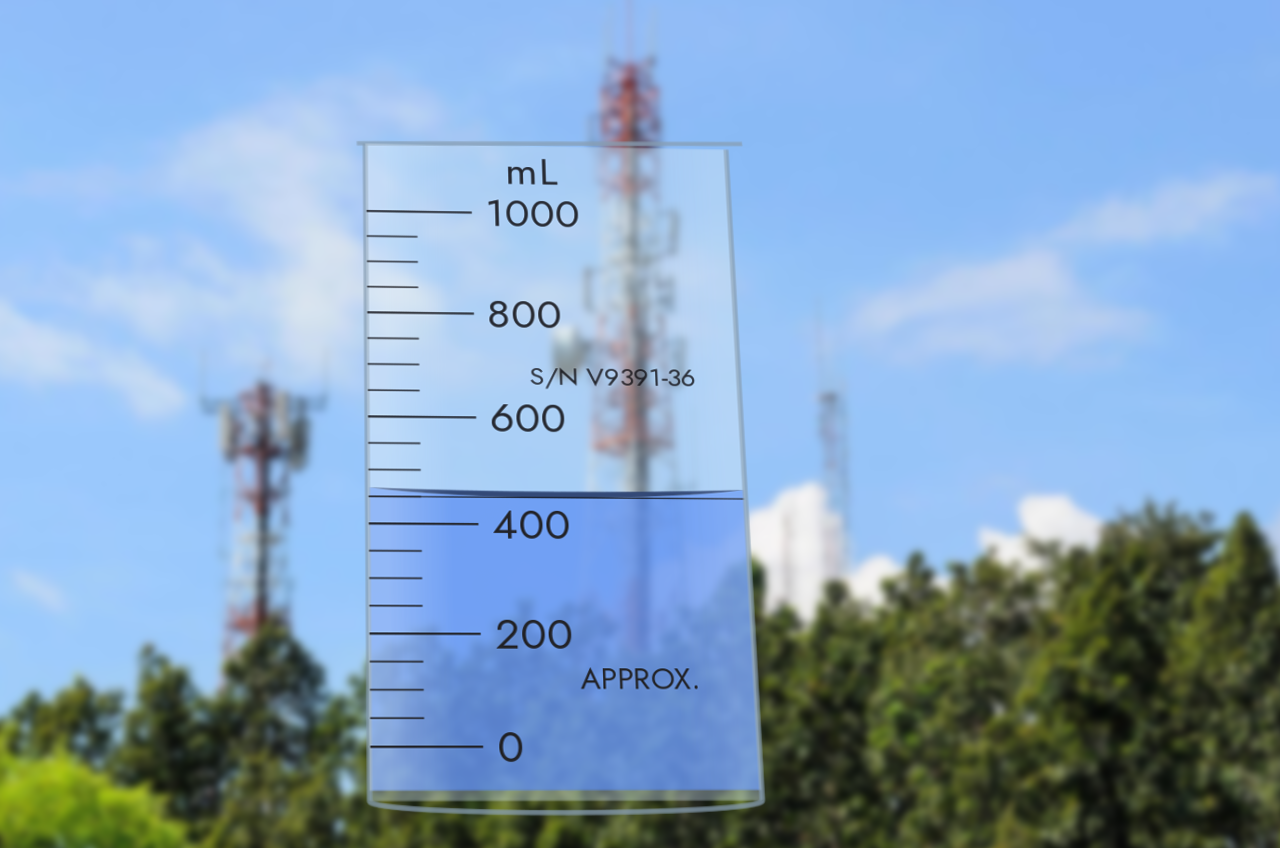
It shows 450mL
